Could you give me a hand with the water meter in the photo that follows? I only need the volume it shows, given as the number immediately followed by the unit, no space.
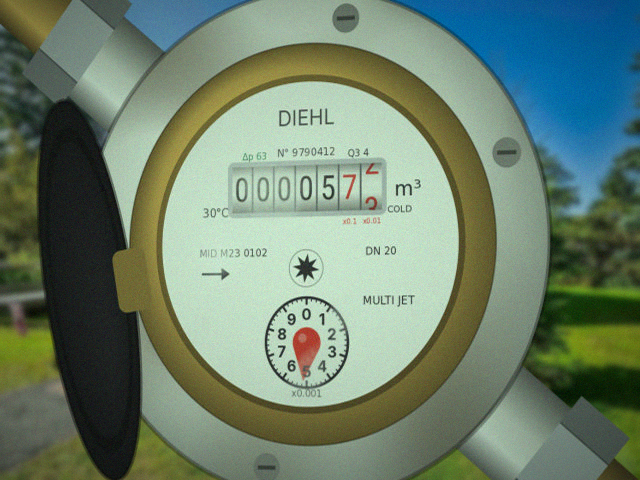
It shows 5.725m³
